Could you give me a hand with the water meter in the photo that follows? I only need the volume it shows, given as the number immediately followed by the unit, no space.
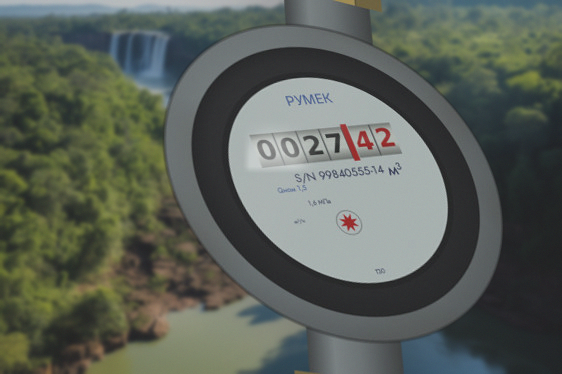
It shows 27.42m³
